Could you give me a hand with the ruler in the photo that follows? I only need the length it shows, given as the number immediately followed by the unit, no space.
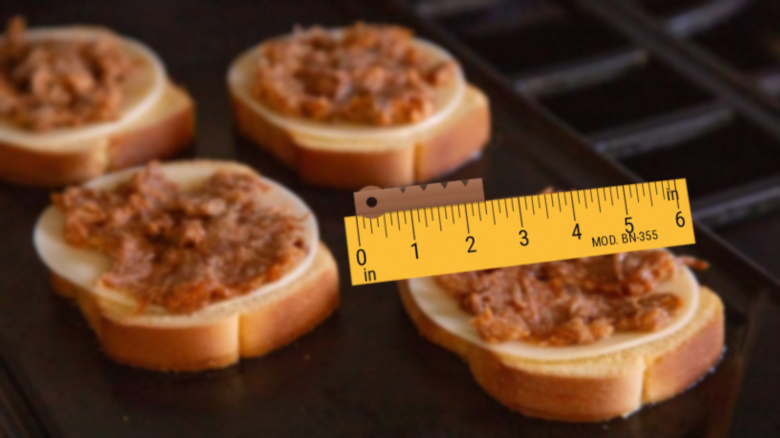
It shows 2.375in
